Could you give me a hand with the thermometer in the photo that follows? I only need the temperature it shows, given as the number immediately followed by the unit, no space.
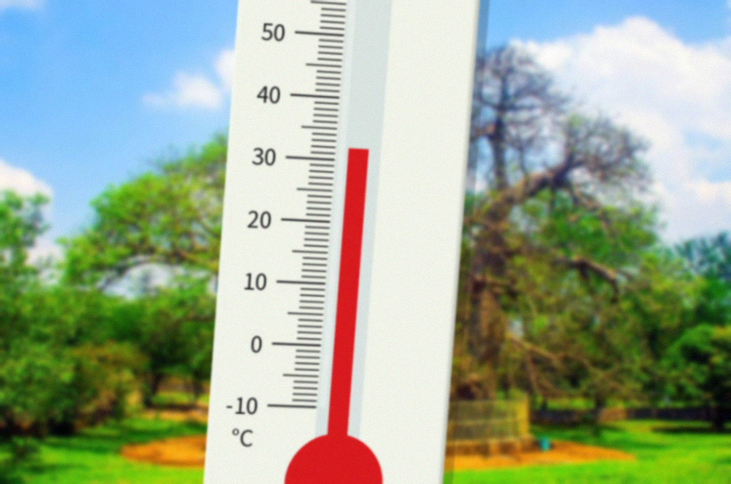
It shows 32°C
